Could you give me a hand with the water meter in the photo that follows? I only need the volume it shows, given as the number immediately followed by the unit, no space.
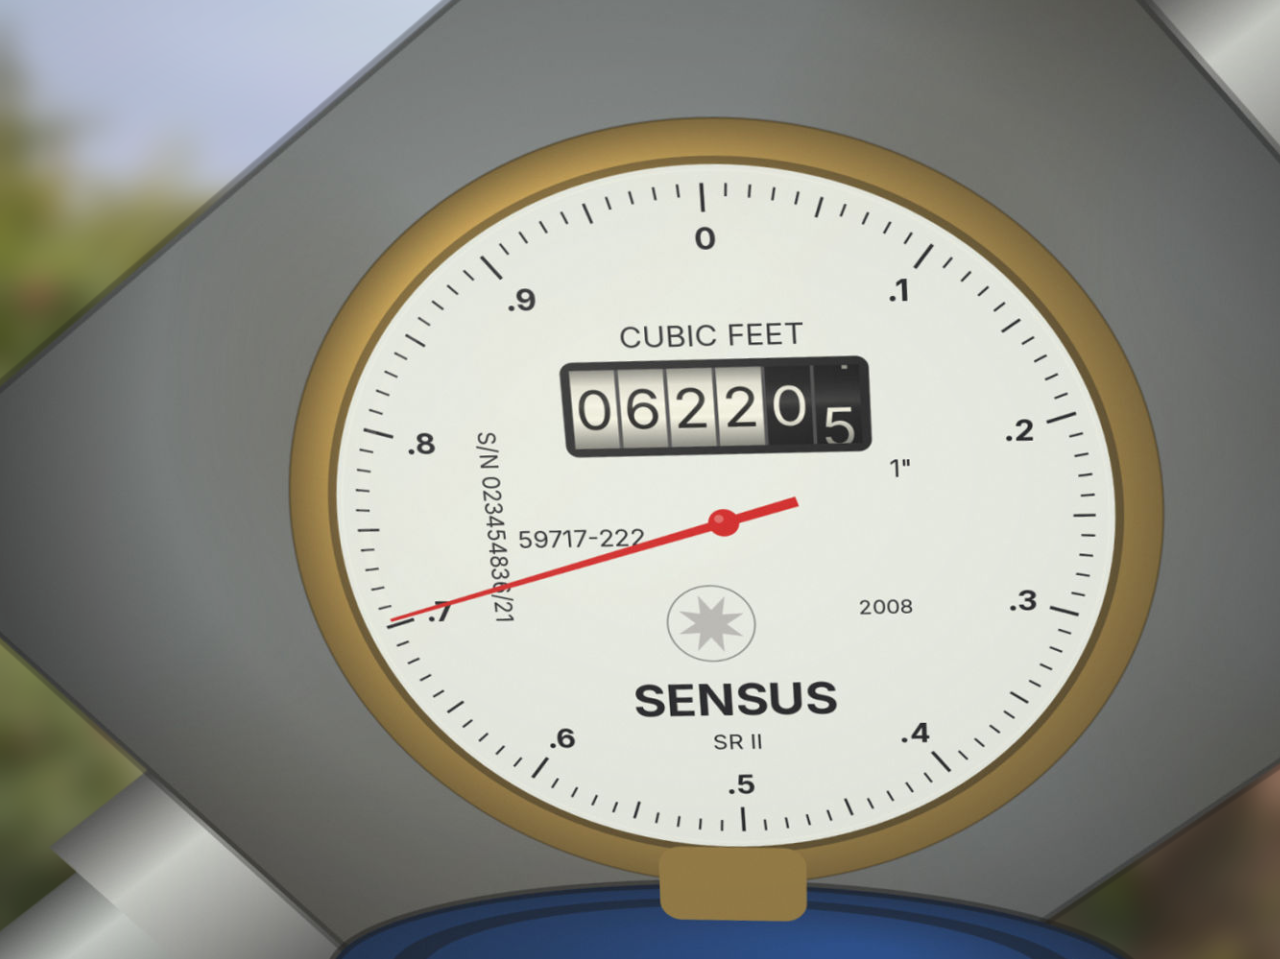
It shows 62204.70ft³
